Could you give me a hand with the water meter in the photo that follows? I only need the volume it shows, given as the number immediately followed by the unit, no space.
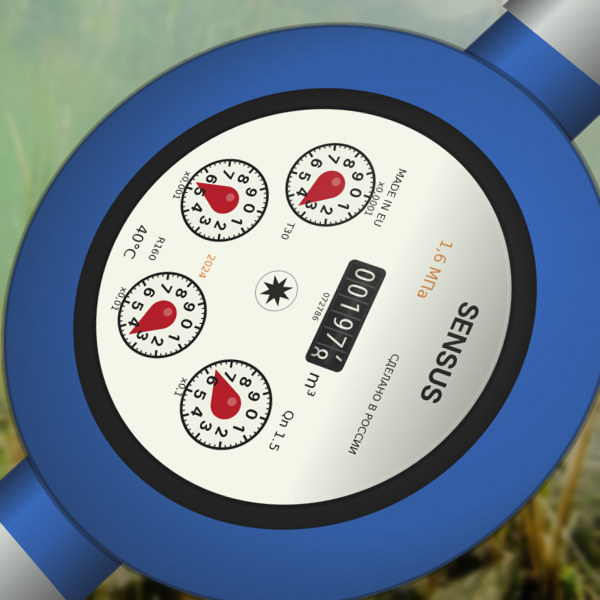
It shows 1977.6353m³
